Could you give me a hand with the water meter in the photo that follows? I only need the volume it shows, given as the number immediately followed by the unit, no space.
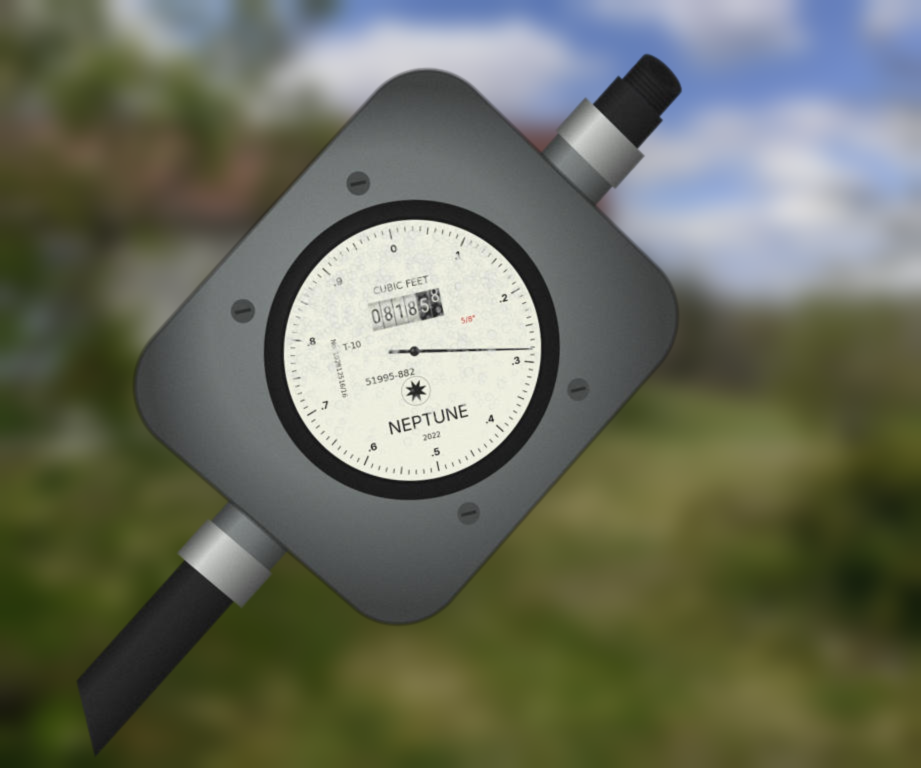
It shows 81858.28ft³
